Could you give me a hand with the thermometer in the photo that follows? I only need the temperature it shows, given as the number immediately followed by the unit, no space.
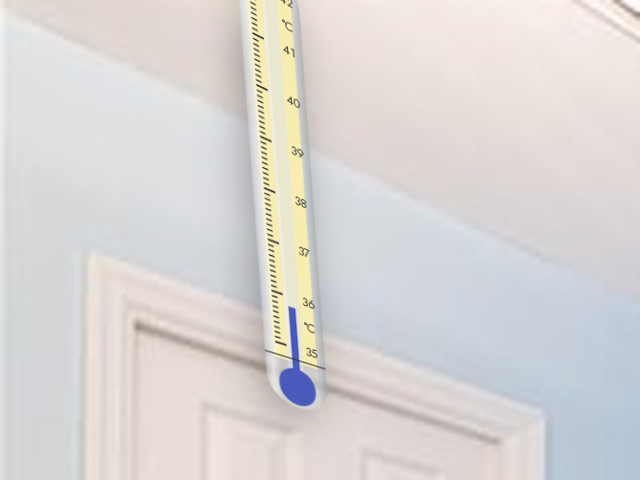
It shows 35.8°C
